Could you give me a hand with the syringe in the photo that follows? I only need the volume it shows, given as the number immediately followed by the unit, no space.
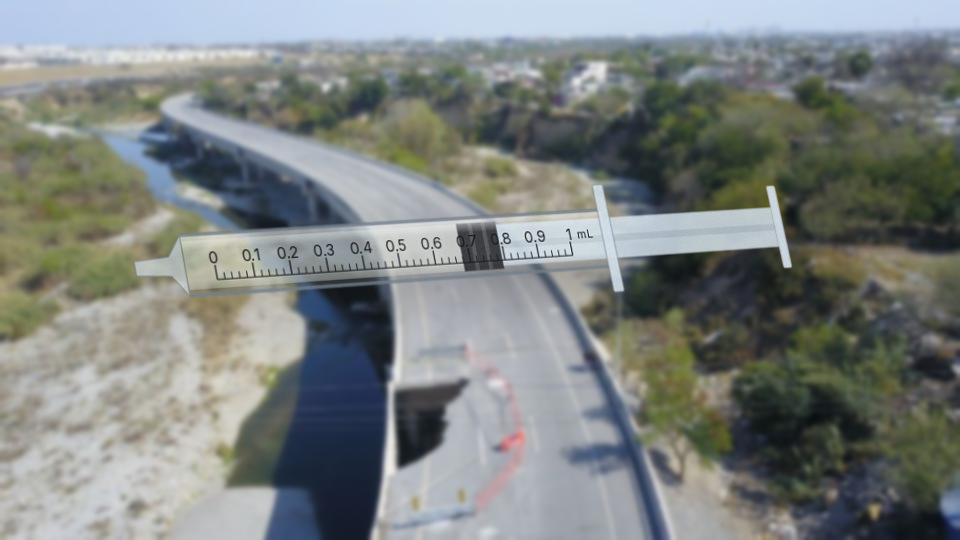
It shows 0.68mL
